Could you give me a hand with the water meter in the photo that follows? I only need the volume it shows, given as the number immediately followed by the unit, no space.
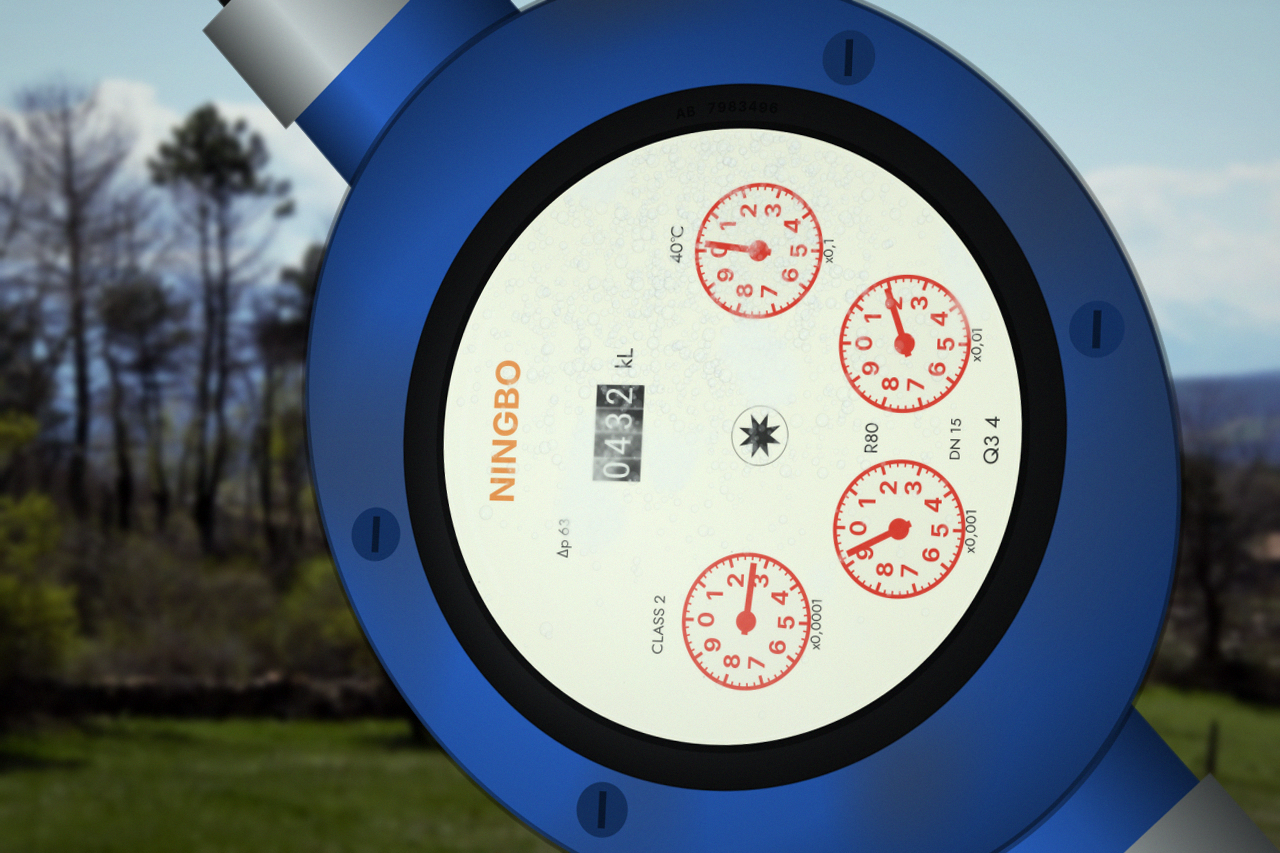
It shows 432.0192kL
